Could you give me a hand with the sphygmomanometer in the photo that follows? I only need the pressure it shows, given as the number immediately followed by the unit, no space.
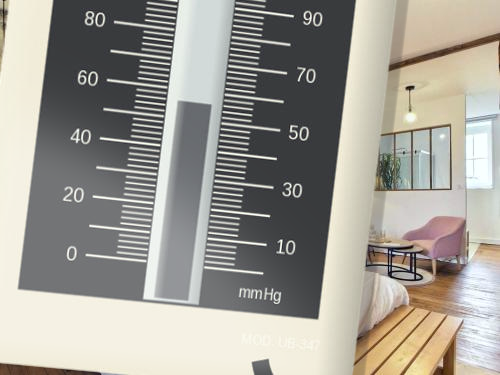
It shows 56mmHg
